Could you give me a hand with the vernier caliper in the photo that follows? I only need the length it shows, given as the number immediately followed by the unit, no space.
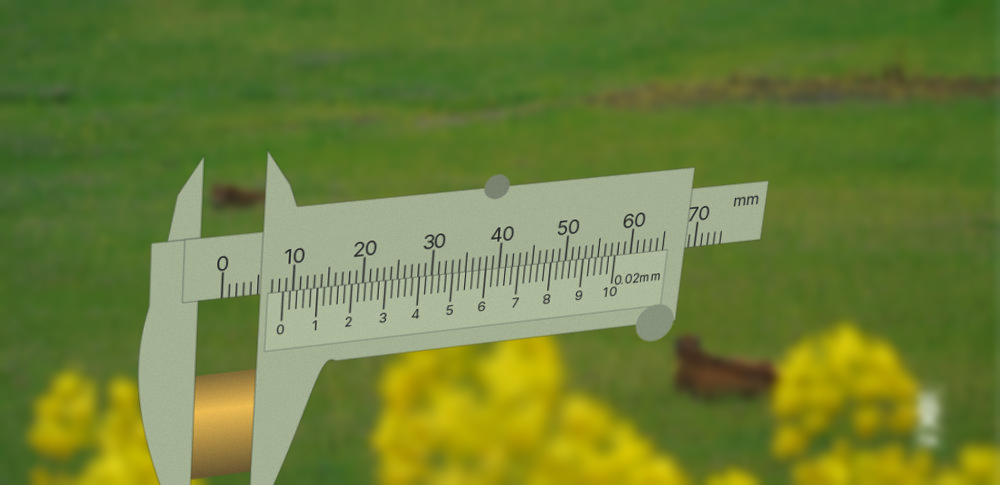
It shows 8.6mm
